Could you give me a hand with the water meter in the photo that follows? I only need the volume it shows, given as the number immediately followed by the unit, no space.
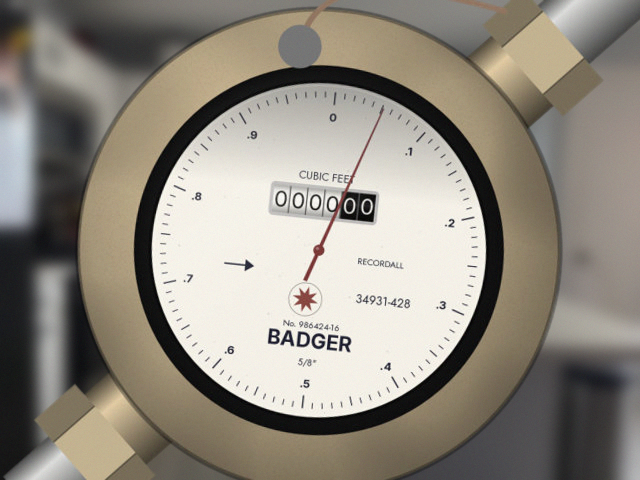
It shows 0.05ft³
